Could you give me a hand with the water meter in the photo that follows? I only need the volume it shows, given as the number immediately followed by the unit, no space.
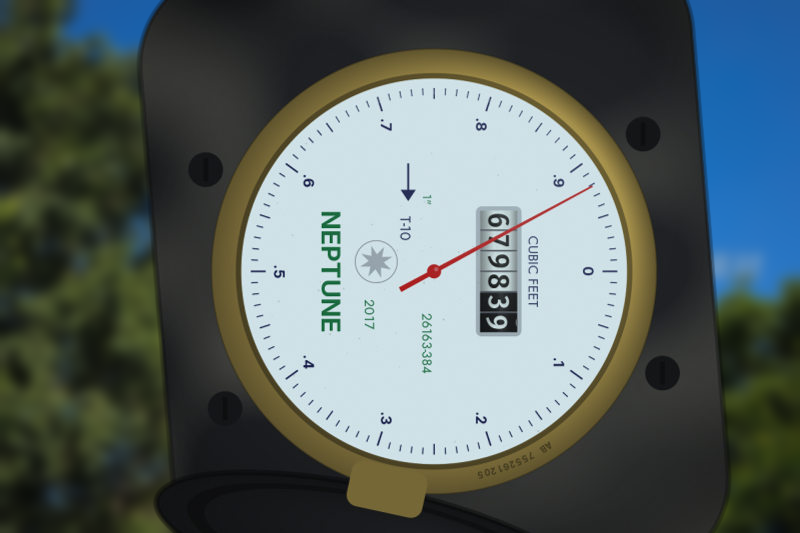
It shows 679838.92ft³
